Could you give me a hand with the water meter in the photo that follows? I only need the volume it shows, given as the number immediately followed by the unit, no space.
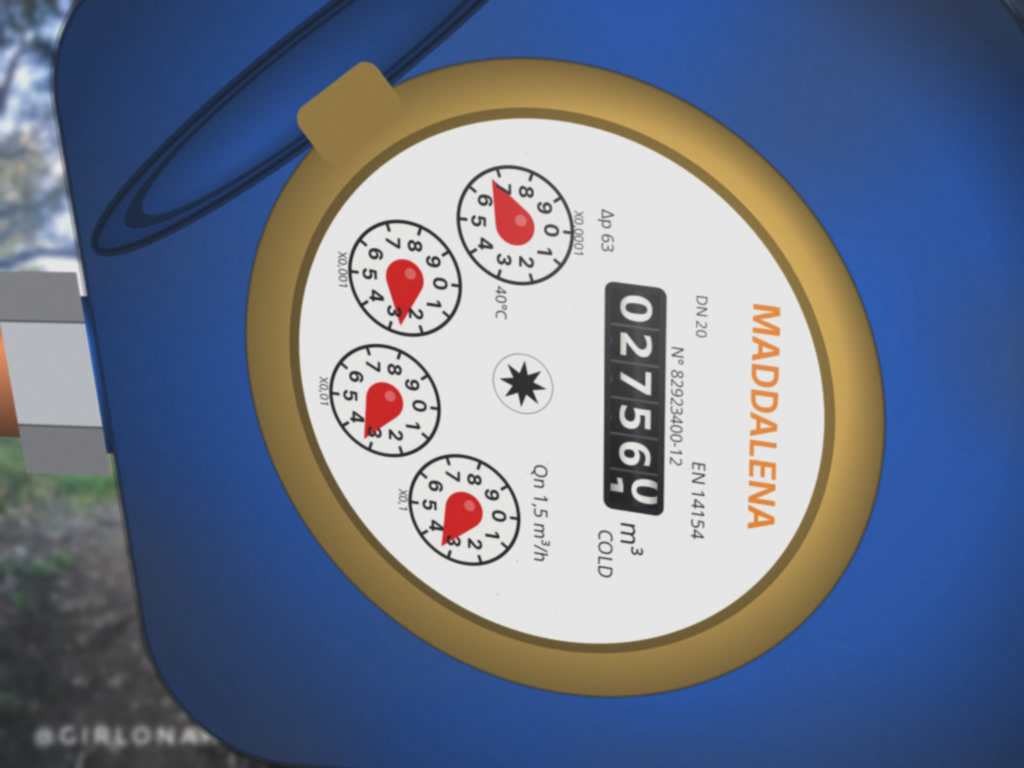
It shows 27560.3326m³
